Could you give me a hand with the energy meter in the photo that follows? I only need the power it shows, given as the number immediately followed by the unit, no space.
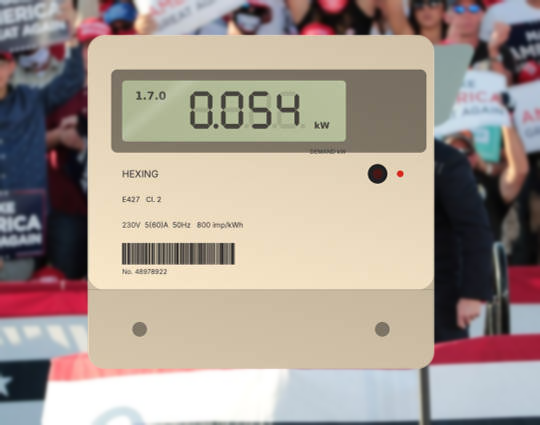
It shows 0.054kW
